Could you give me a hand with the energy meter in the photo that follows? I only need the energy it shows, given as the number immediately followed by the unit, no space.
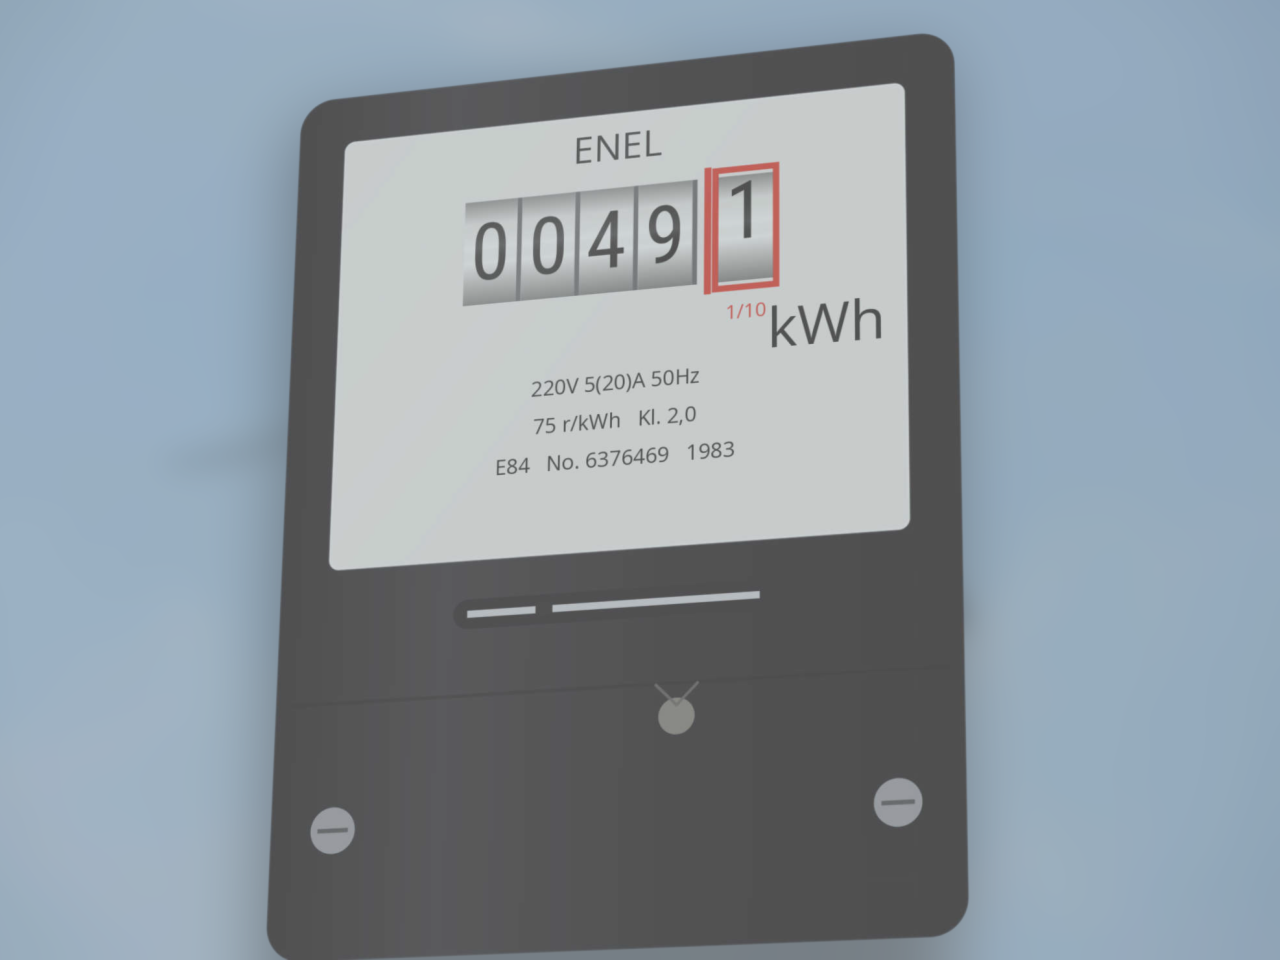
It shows 49.1kWh
